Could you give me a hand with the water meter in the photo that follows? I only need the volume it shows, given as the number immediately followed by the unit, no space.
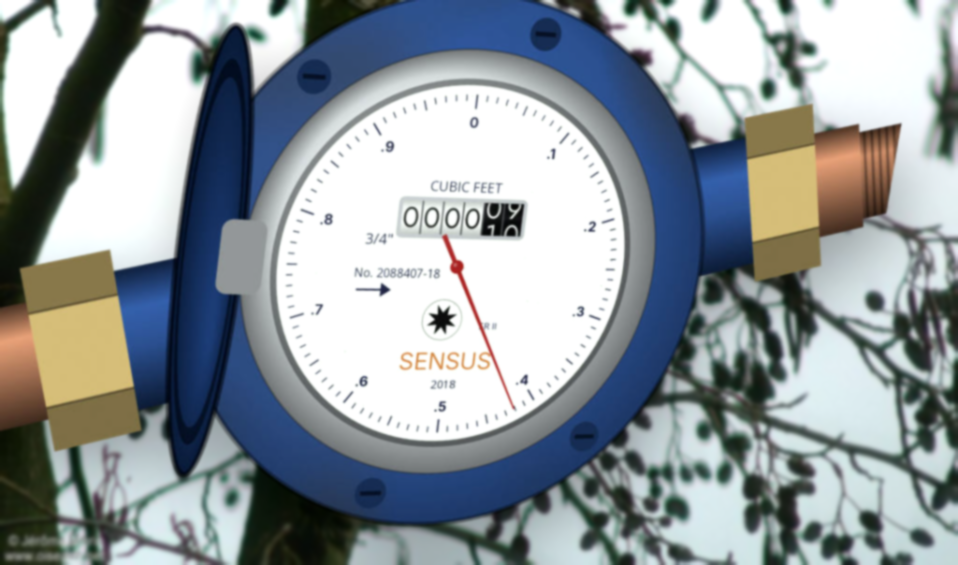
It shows 9.42ft³
